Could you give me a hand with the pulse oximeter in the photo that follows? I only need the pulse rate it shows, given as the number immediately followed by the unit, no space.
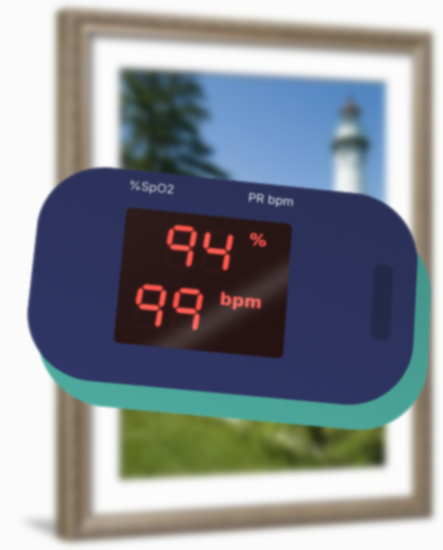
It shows 99bpm
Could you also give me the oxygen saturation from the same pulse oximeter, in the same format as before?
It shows 94%
